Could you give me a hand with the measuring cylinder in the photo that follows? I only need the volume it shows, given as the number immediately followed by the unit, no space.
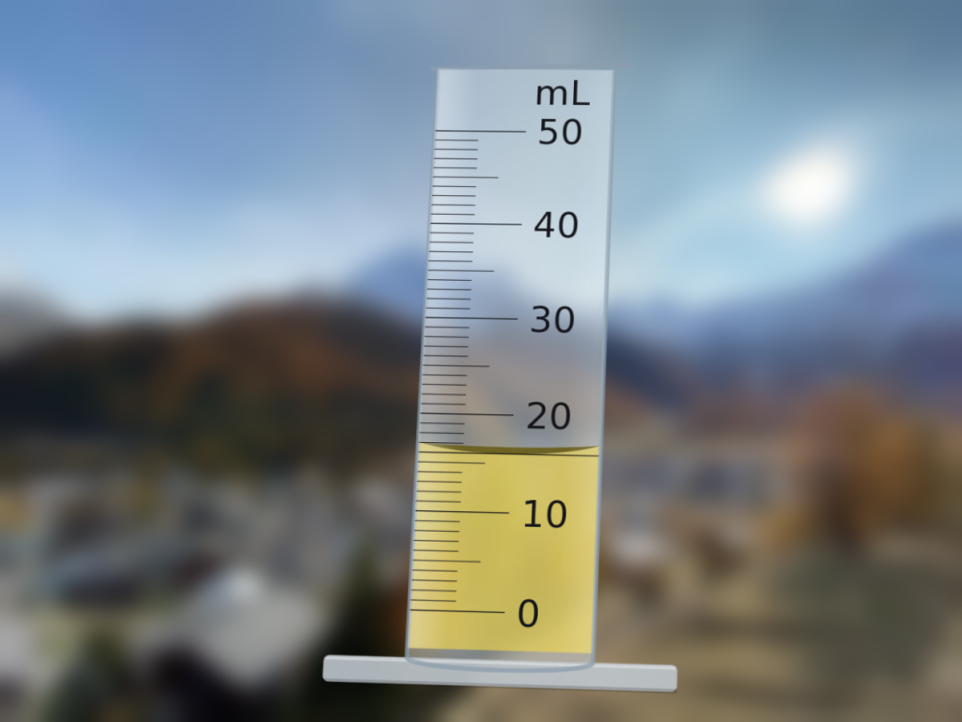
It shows 16mL
